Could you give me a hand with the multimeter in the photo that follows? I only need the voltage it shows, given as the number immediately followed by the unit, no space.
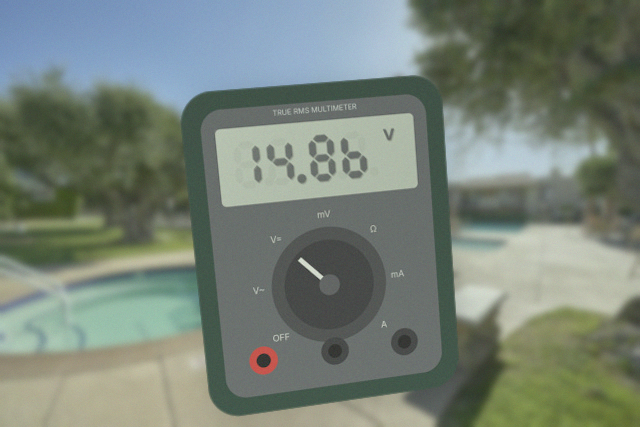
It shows 14.86V
